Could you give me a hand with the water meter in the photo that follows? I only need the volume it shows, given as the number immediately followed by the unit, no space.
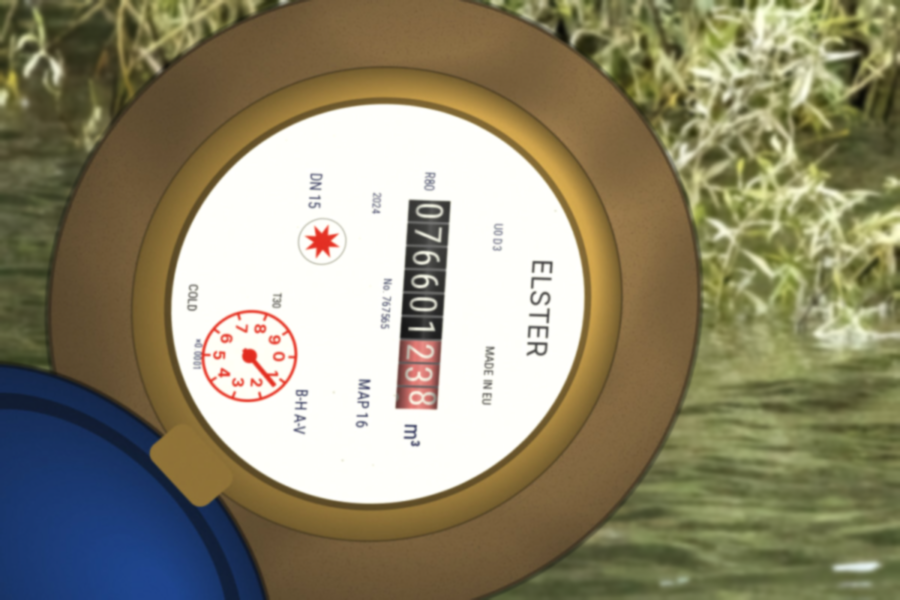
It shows 76601.2381m³
